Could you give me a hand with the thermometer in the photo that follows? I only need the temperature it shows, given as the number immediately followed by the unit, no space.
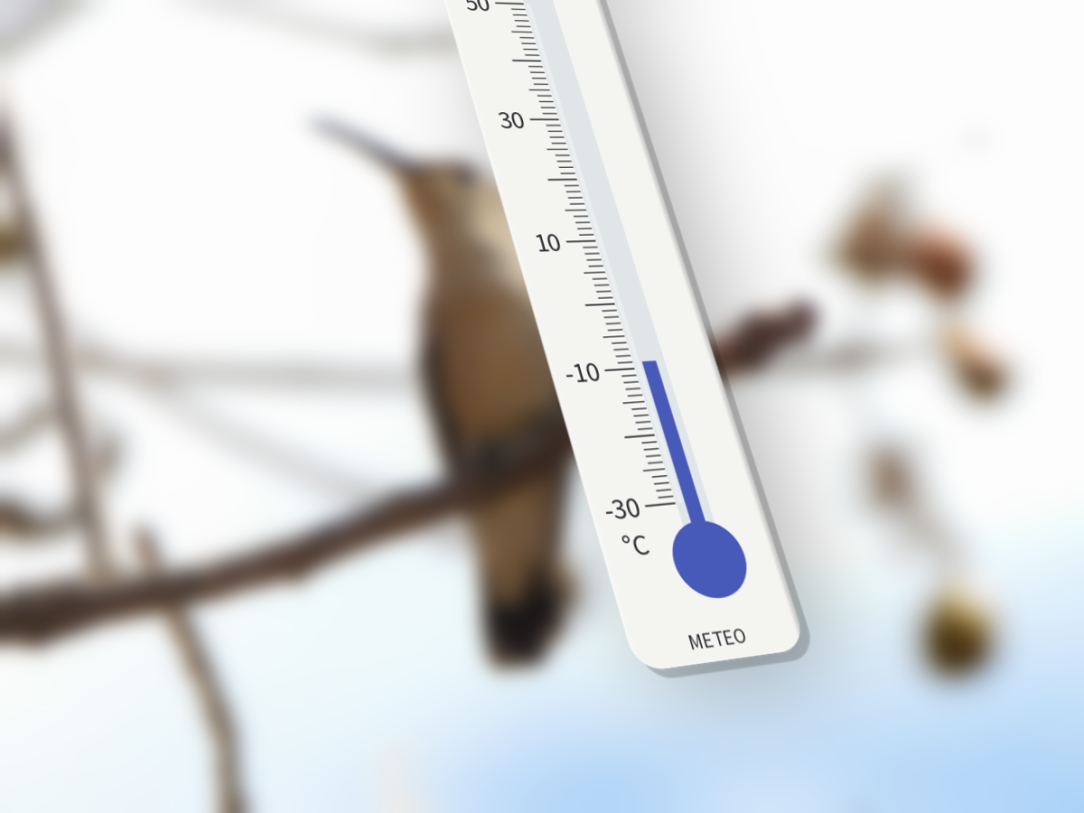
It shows -9°C
